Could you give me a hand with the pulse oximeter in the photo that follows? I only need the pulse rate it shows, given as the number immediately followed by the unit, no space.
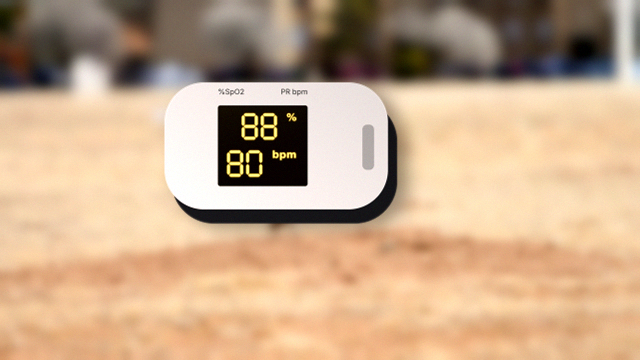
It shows 80bpm
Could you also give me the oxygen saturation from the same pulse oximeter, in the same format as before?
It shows 88%
